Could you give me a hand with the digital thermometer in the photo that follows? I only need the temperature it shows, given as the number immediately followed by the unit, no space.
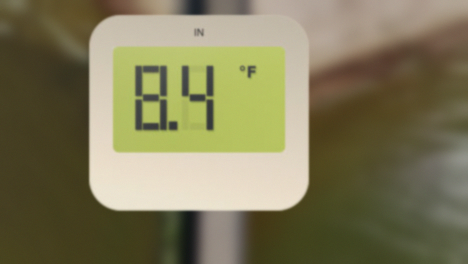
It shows 8.4°F
